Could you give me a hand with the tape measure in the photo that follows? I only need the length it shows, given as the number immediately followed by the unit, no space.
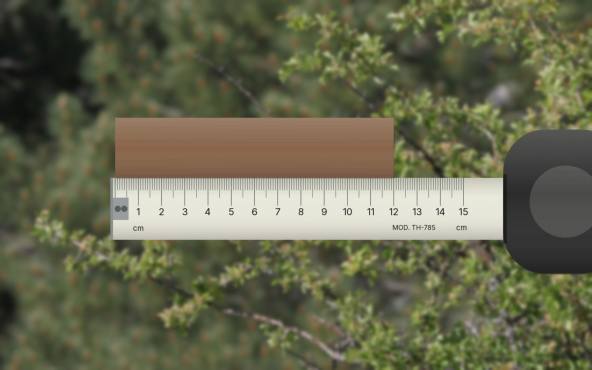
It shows 12cm
